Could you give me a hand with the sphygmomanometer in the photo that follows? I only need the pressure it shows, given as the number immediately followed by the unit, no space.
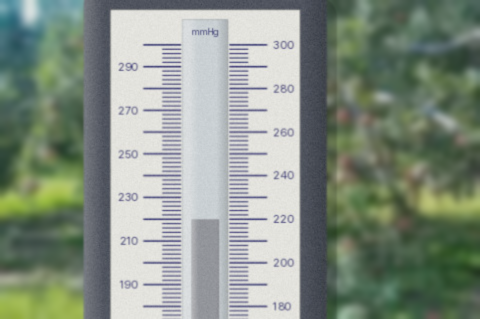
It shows 220mmHg
